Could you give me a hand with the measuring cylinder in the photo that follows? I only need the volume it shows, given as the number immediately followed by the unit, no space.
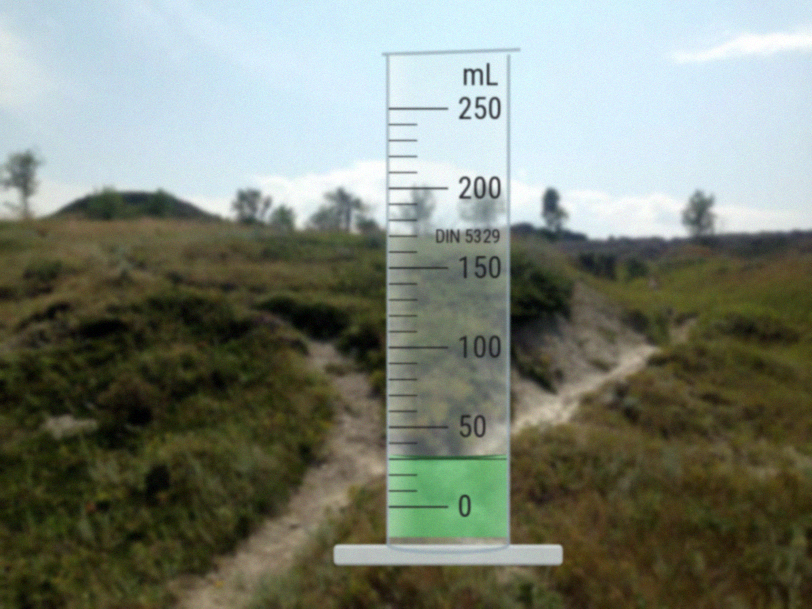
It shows 30mL
